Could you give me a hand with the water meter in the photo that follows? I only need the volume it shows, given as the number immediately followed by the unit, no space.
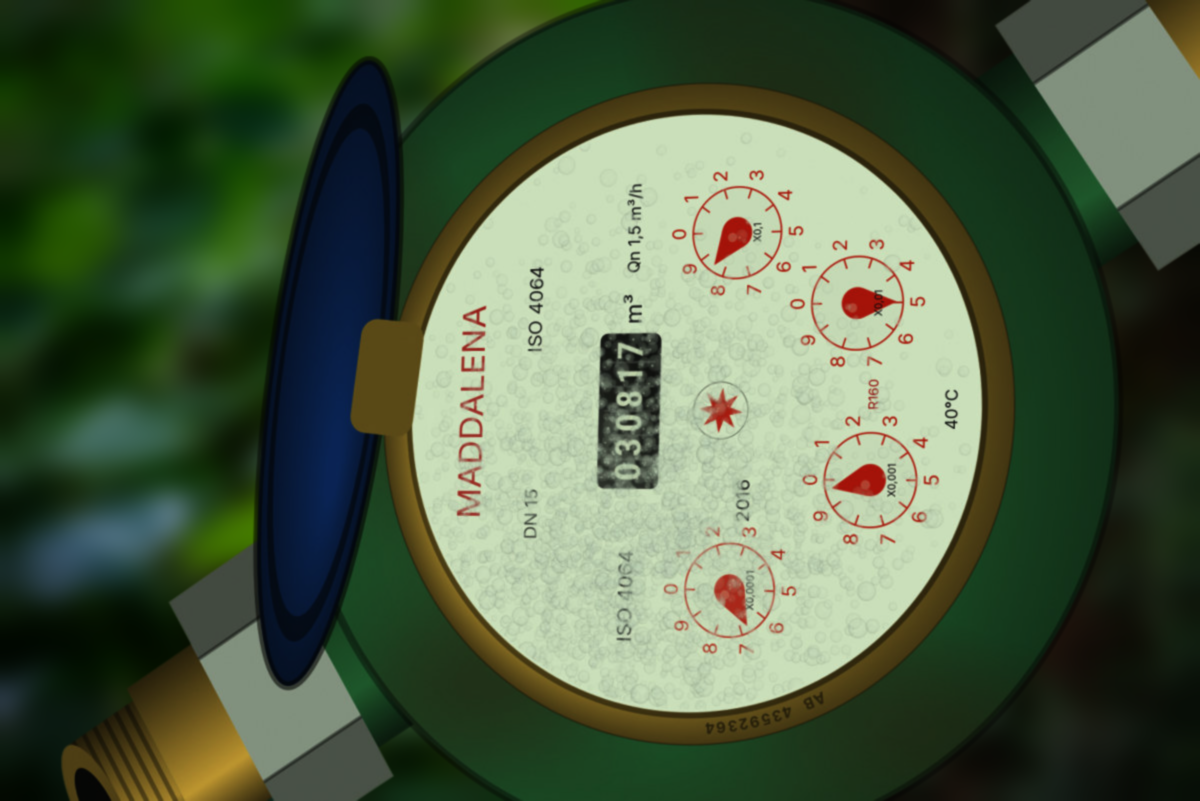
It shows 30817.8496m³
